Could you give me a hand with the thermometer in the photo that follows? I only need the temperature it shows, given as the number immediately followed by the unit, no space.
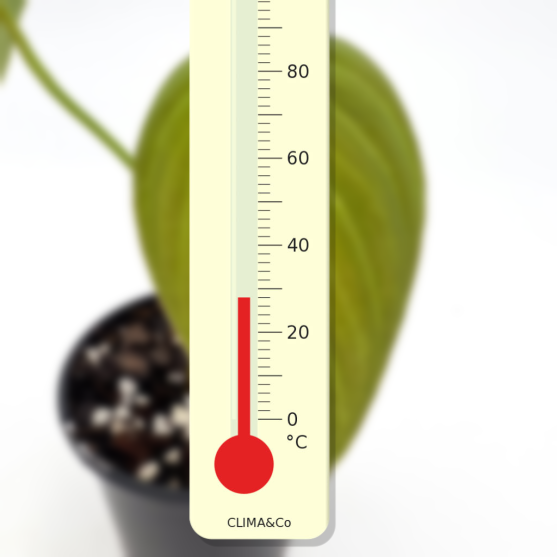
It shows 28°C
